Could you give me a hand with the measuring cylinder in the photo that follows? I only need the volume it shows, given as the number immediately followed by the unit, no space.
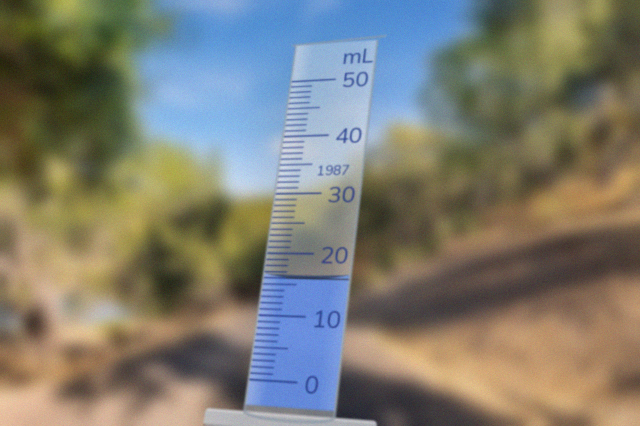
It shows 16mL
